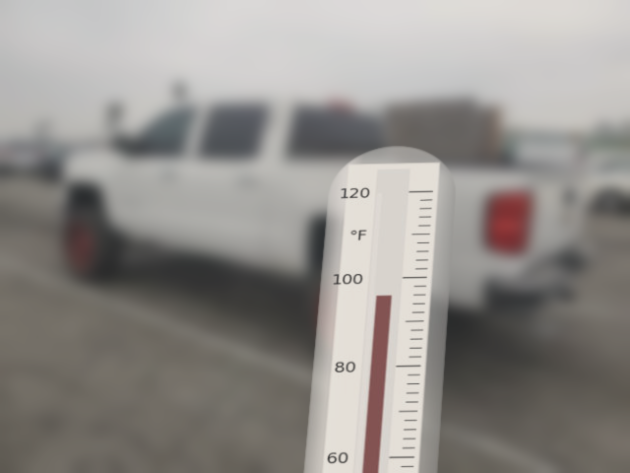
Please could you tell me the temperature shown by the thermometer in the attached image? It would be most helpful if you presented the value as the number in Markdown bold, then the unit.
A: **96** °F
